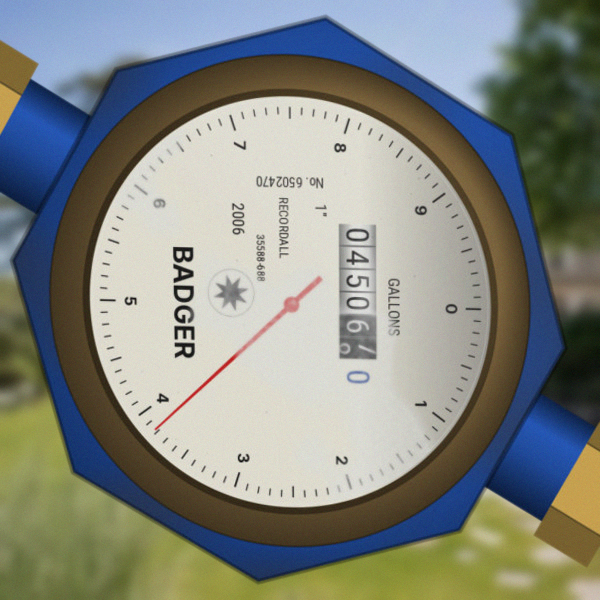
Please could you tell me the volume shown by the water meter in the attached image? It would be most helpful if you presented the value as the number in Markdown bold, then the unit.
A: **450673.8** gal
